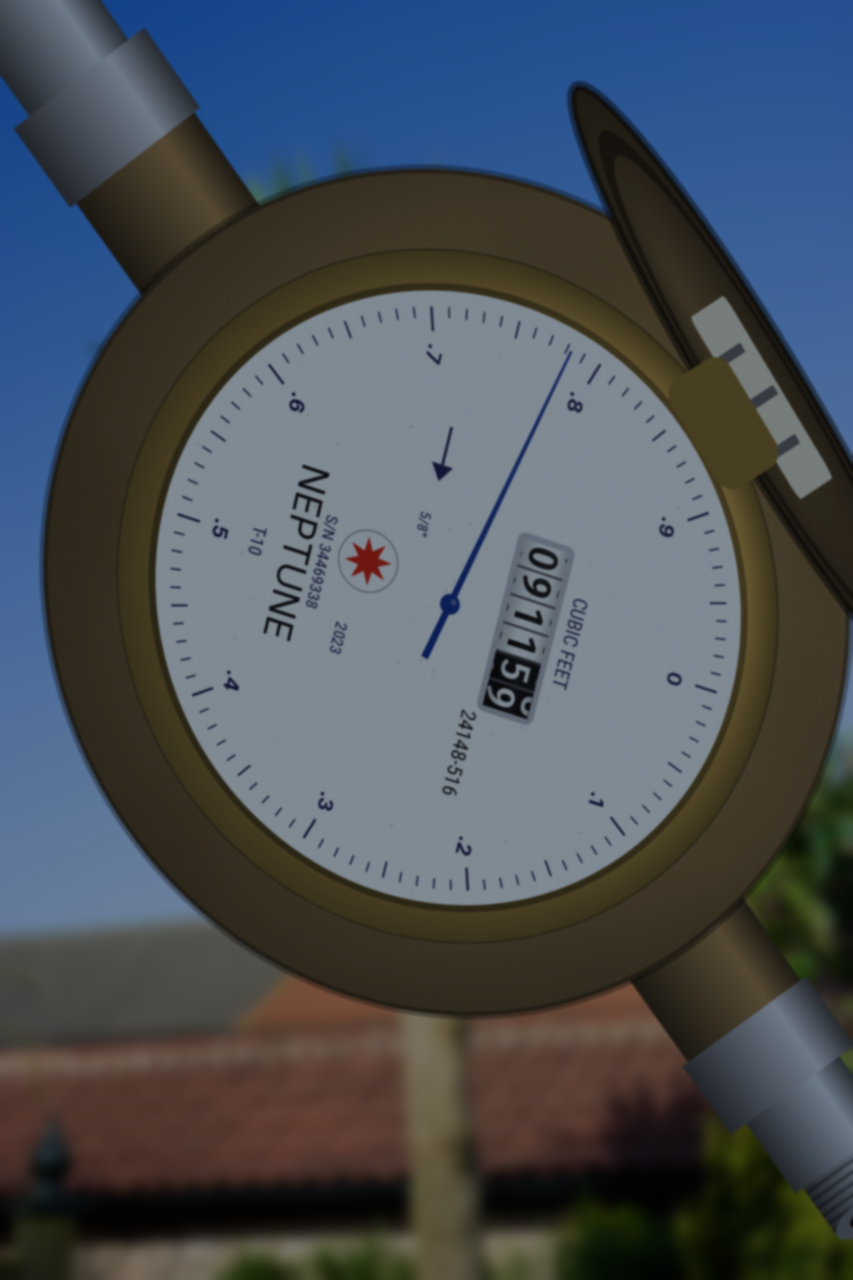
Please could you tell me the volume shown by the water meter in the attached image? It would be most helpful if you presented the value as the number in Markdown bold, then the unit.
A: **91158.78** ft³
